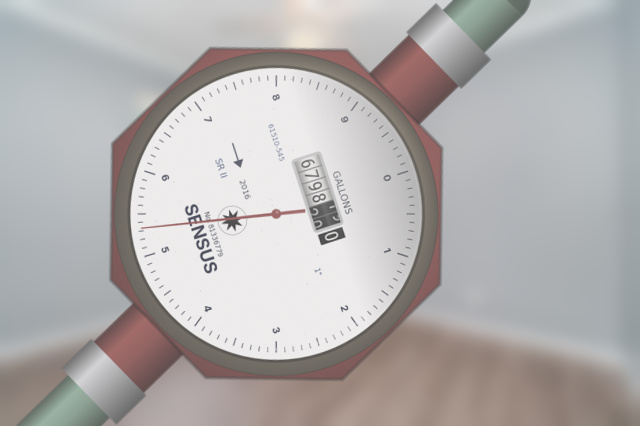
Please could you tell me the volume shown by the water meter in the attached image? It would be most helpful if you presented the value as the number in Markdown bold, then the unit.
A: **6798195.3** gal
